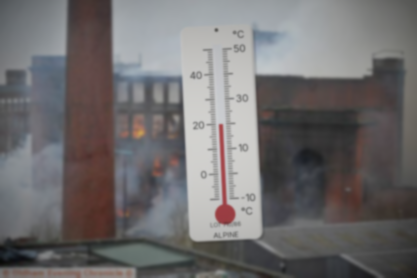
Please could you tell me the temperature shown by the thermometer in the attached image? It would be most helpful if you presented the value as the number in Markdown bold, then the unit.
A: **20** °C
